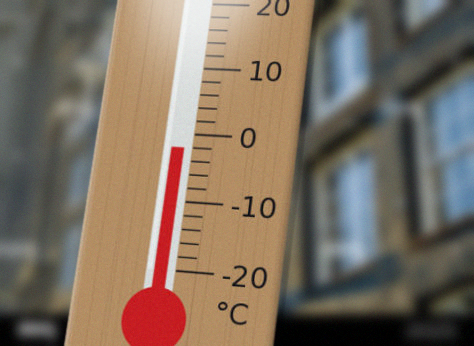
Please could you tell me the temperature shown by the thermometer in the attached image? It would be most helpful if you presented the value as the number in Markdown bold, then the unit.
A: **-2** °C
